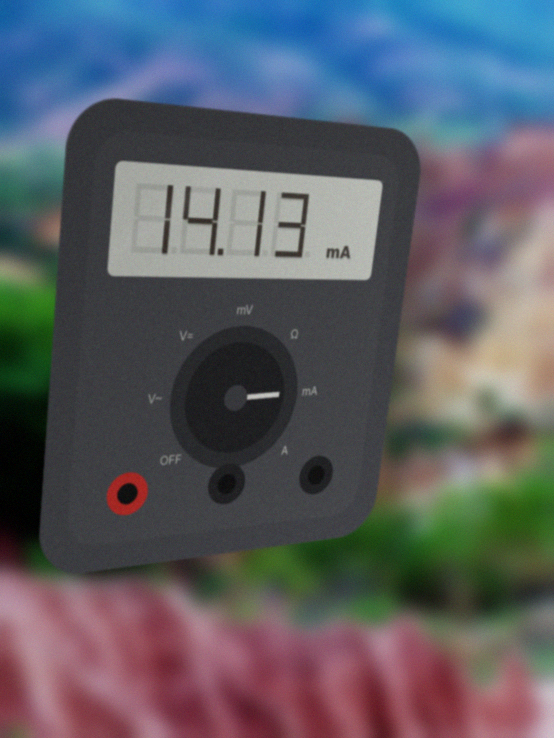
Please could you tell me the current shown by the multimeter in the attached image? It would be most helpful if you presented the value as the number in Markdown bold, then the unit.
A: **14.13** mA
